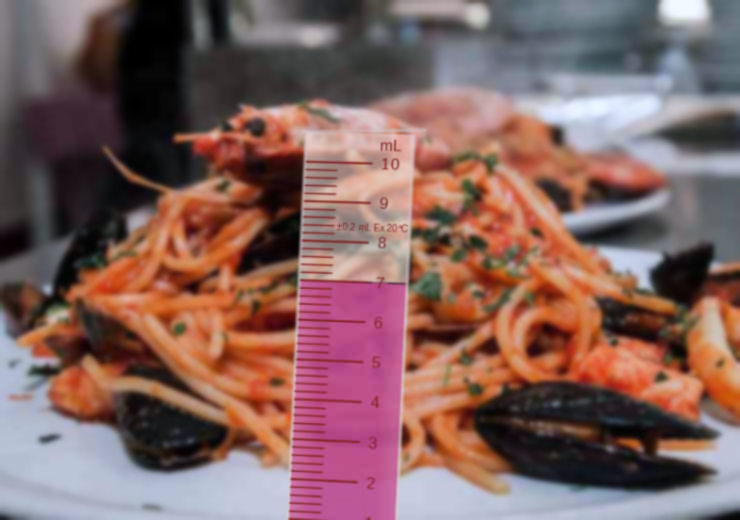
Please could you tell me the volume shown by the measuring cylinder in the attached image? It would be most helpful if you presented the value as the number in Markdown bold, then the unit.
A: **7** mL
